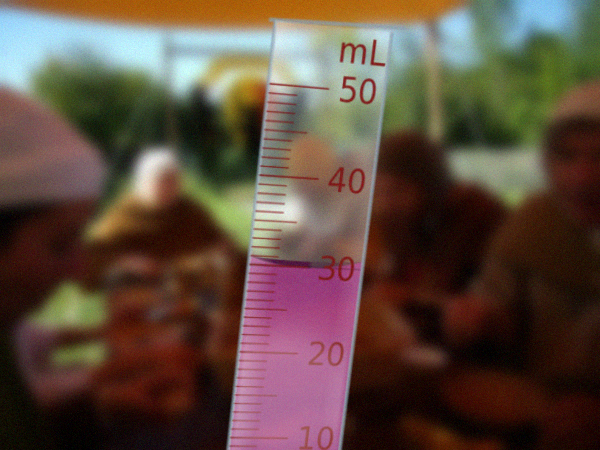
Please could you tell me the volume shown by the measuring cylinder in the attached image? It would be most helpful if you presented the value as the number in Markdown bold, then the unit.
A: **30** mL
